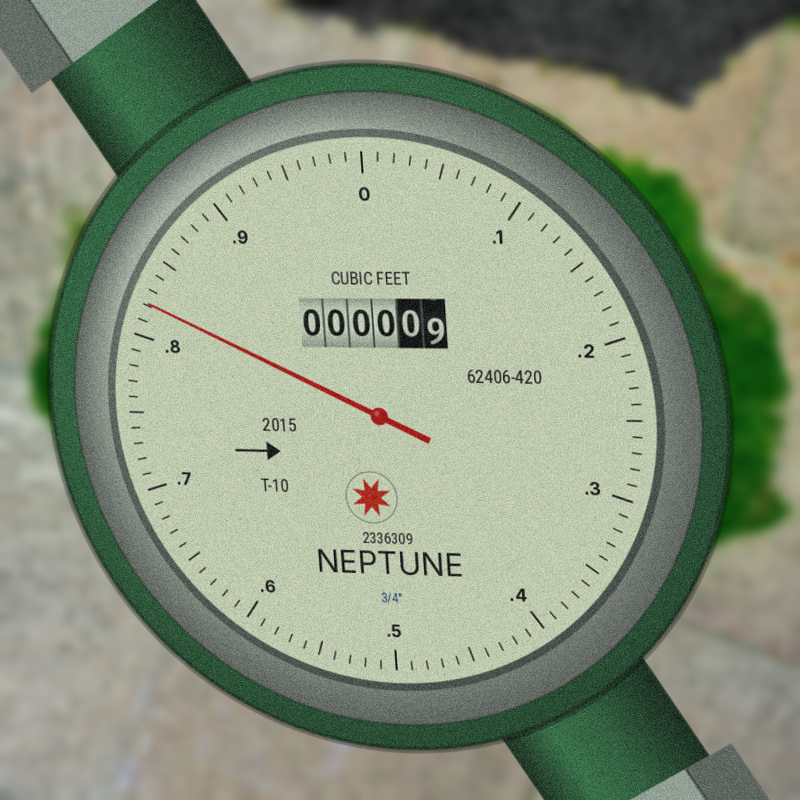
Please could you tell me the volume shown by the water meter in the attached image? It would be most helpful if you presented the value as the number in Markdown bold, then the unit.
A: **8.82** ft³
